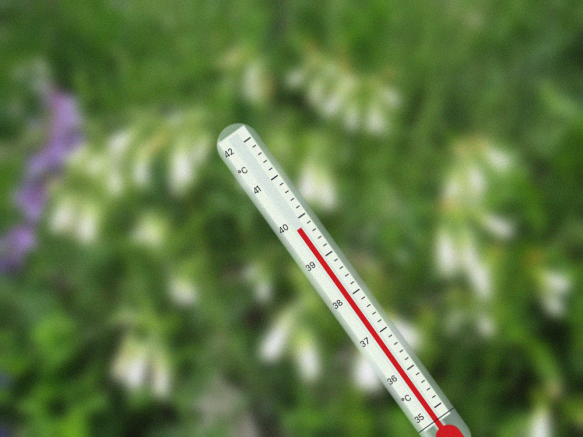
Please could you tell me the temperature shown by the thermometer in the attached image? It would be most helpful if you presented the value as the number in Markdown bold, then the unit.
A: **39.8** °C
